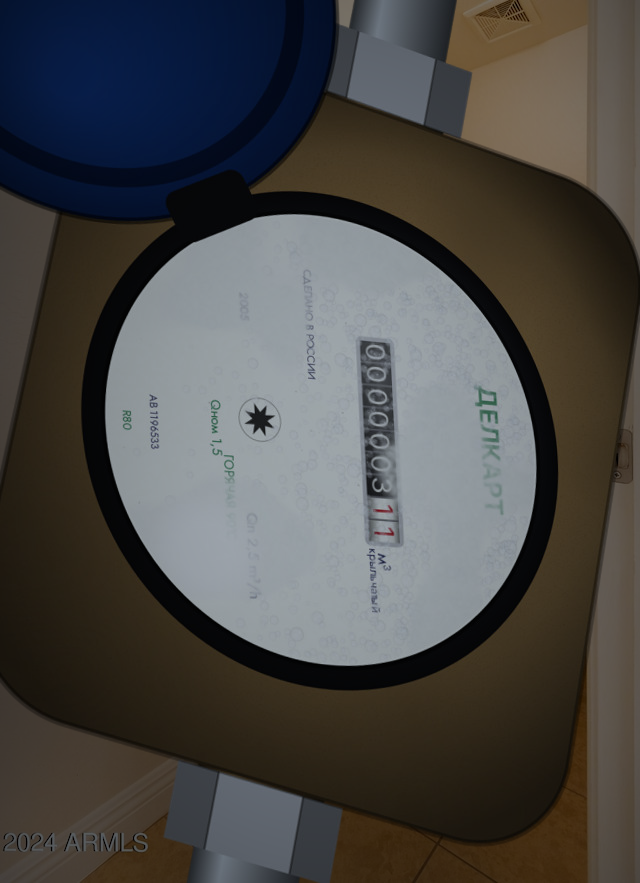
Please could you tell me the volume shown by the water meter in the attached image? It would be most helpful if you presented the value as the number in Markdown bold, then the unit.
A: **3.11** m³
